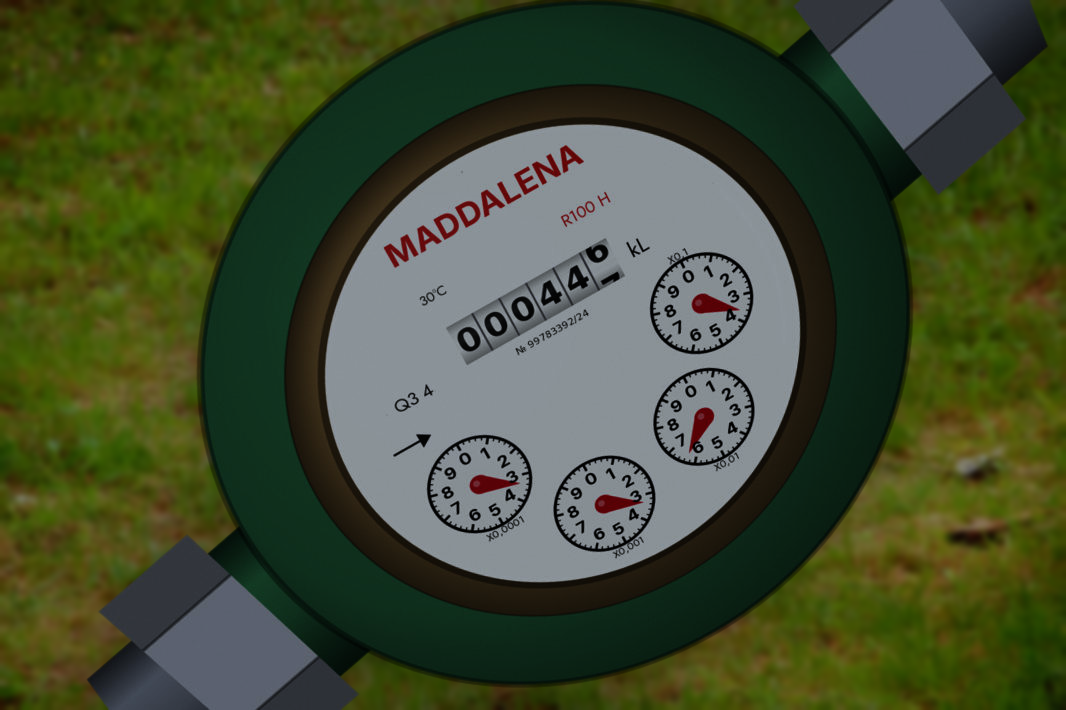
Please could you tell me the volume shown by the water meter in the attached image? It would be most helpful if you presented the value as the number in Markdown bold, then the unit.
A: **446.3633** kL
